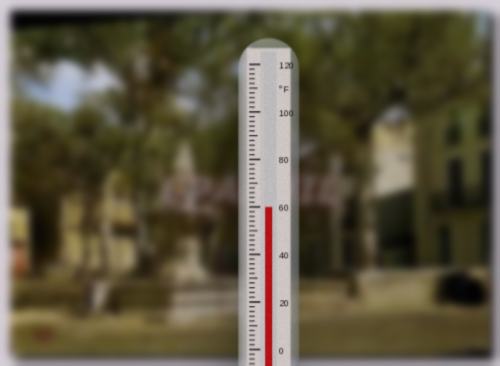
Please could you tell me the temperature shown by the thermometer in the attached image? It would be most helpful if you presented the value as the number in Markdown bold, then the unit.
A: **60** °F
